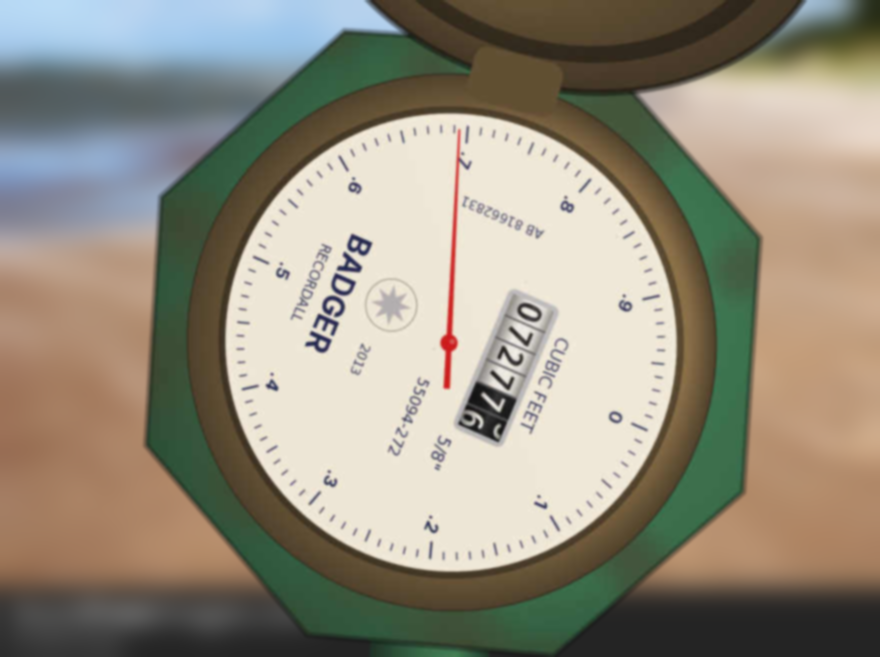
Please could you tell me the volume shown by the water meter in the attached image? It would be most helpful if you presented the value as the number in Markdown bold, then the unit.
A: **72775.69** ft³
